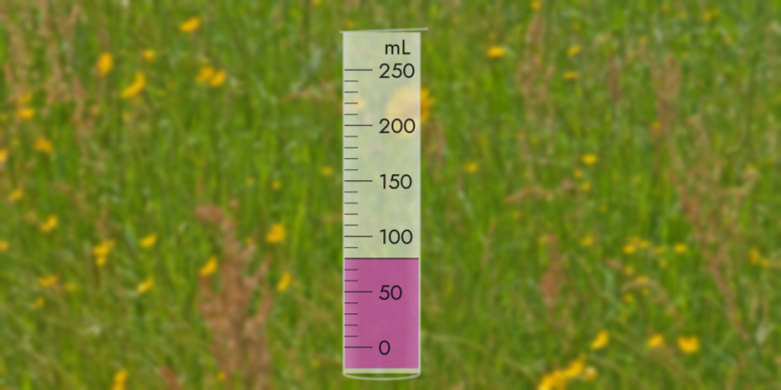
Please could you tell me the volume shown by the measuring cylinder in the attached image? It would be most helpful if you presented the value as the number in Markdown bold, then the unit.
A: **80** mL
